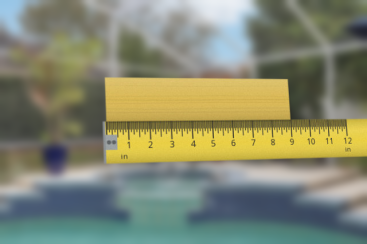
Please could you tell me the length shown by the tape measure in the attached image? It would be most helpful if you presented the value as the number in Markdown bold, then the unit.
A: **9** in
